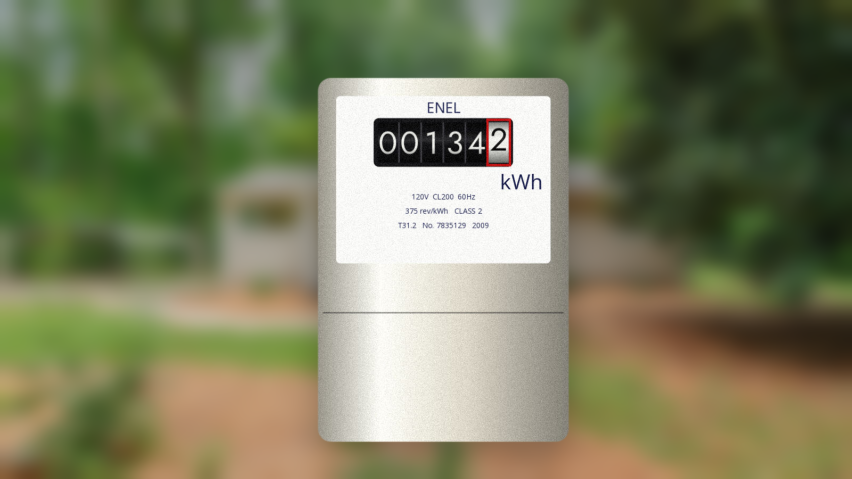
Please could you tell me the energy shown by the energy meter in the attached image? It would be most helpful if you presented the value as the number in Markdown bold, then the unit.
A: **134.2** kWh
